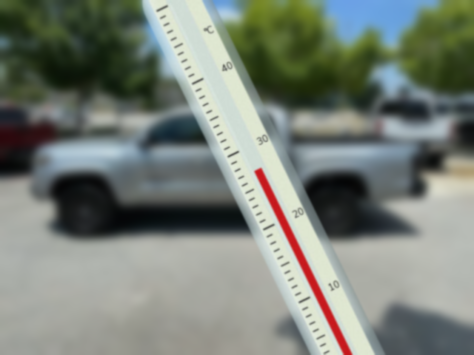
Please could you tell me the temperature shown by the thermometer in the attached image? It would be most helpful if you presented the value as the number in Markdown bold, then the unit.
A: **27** °C
